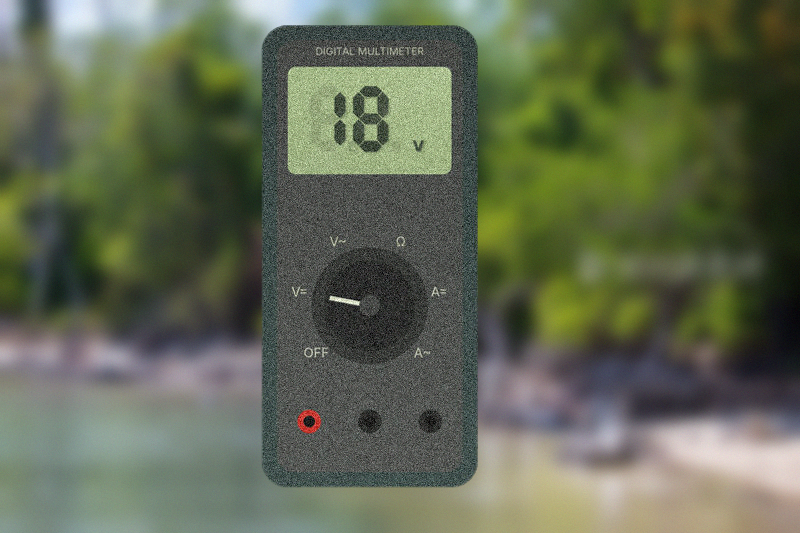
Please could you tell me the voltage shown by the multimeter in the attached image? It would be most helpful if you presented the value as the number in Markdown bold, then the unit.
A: **18** V
